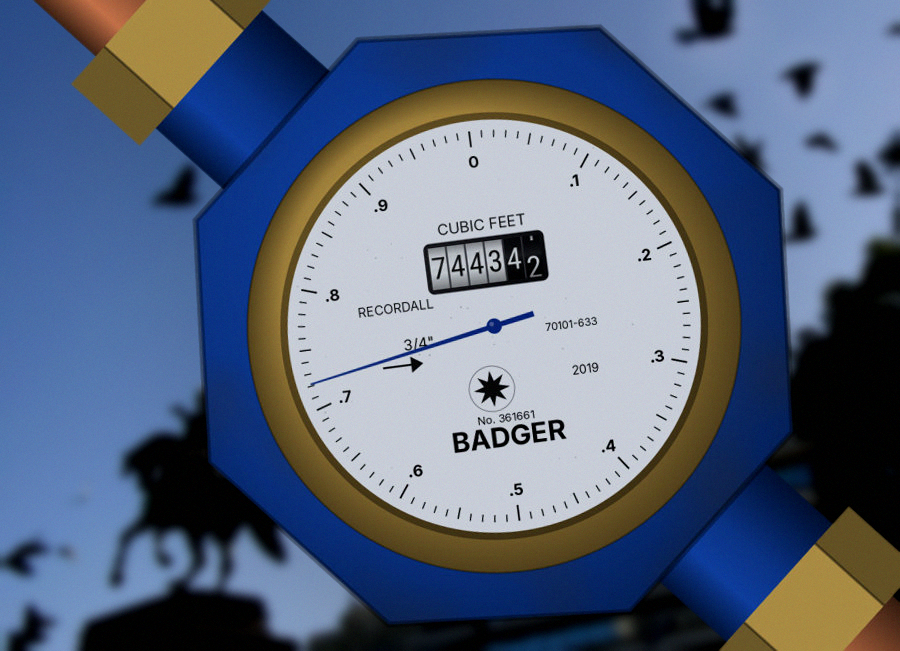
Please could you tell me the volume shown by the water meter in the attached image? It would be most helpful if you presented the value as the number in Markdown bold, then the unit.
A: **744341.72** ft³
